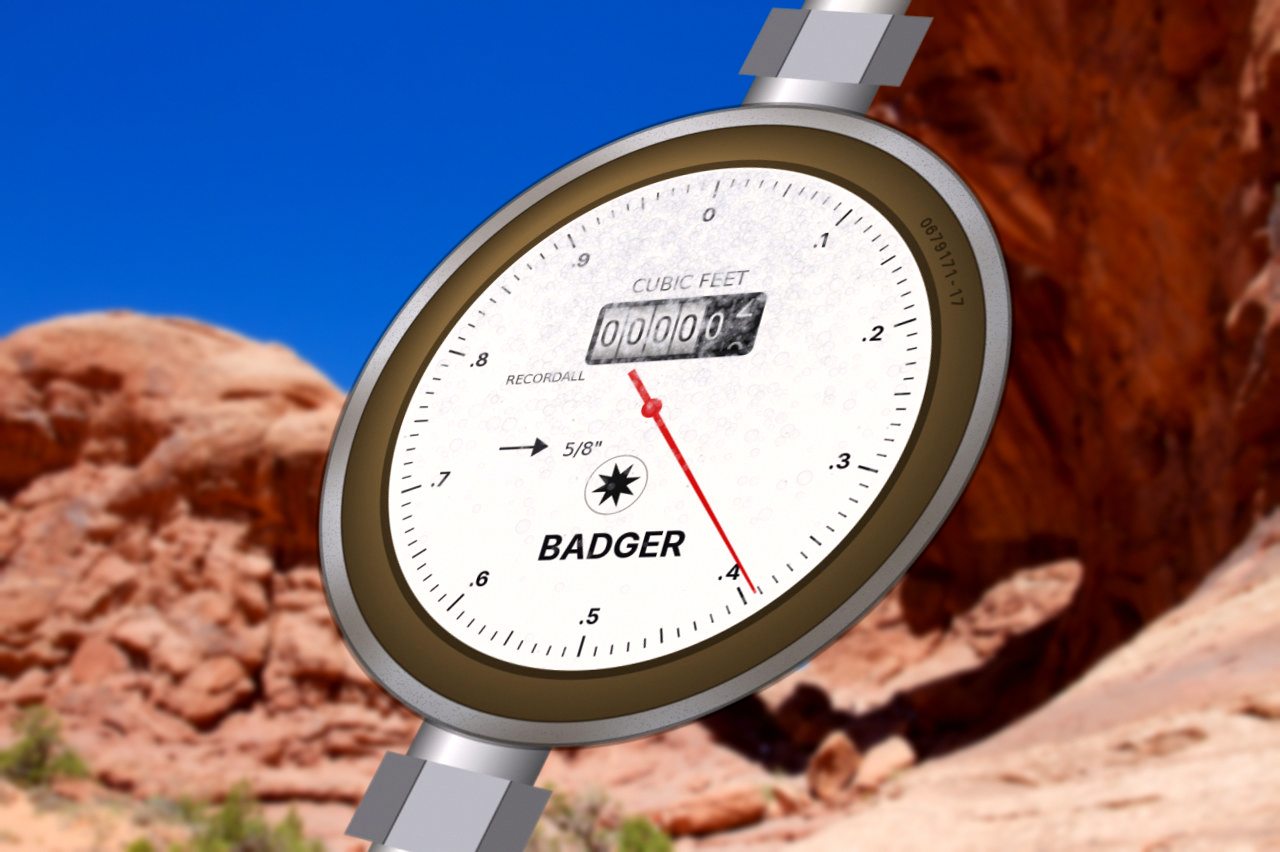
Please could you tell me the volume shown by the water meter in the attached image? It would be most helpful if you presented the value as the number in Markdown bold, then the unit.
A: **2.39** ft³
